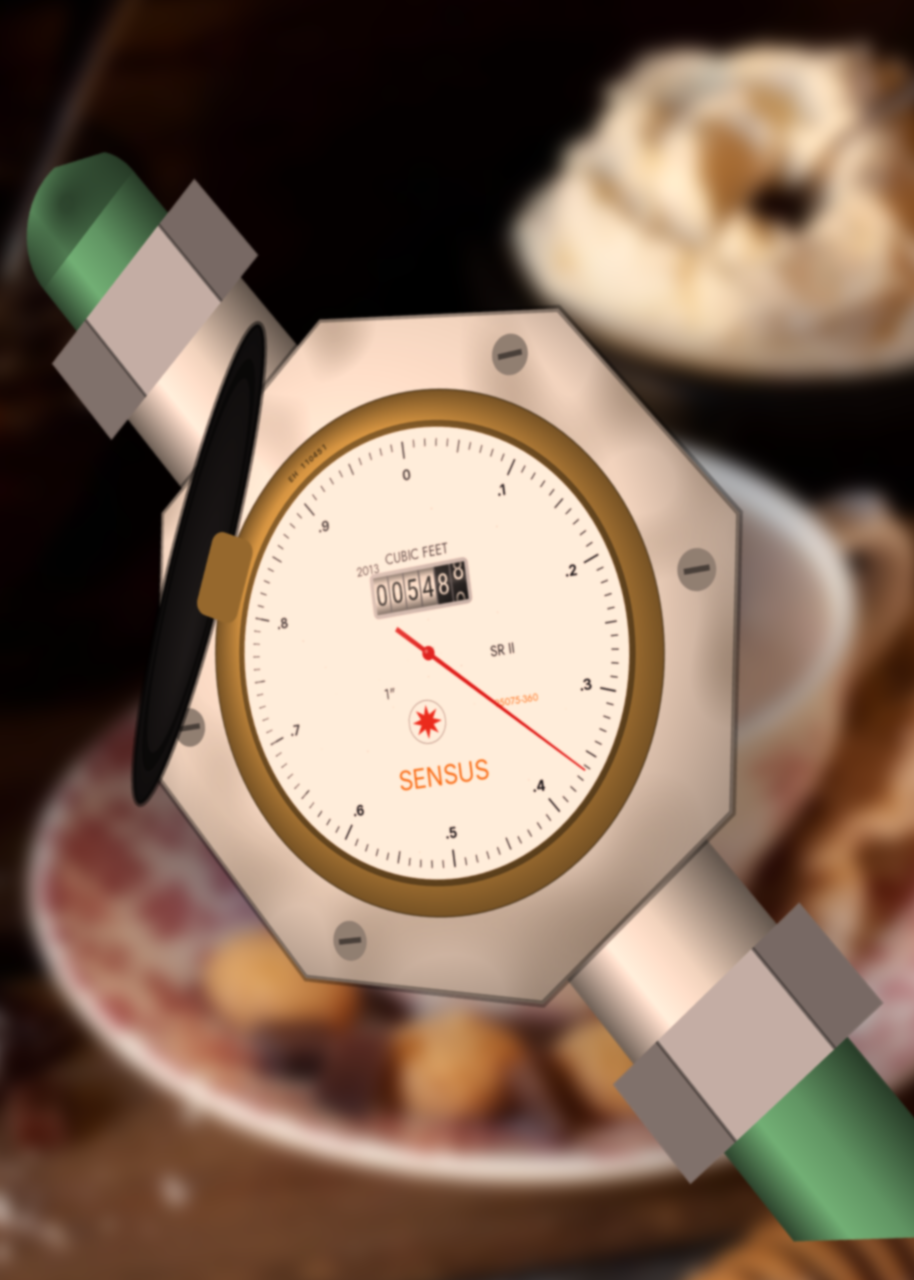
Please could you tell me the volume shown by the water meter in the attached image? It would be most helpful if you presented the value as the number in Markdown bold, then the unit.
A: **5488.36** ft³
